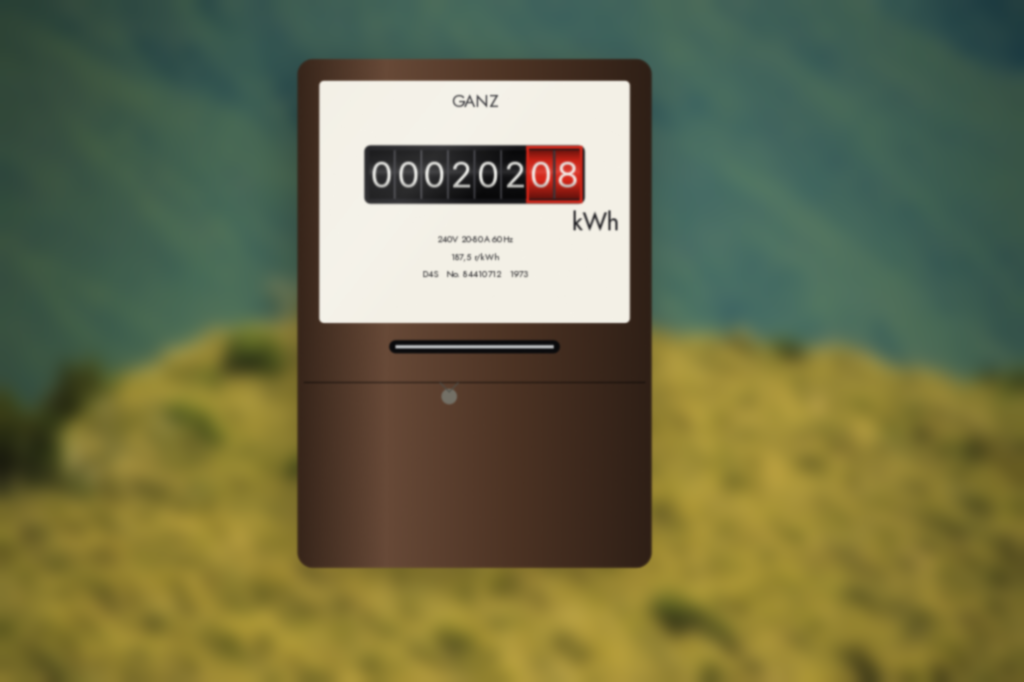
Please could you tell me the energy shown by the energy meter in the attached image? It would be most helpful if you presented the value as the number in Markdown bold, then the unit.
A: **202.08** kWh
